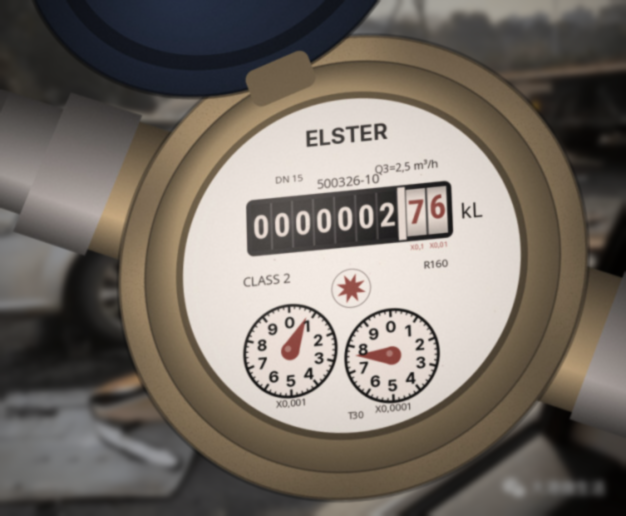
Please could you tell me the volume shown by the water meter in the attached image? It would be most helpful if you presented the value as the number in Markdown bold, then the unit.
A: **2.7607** kL
